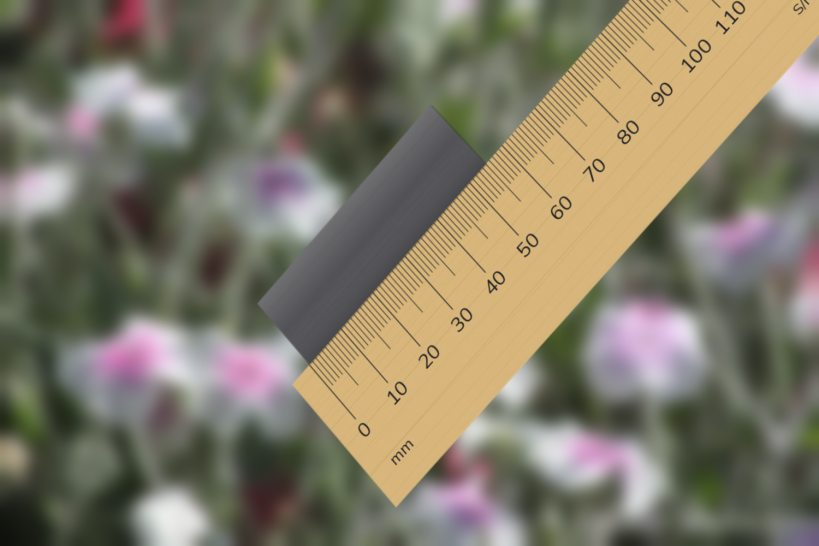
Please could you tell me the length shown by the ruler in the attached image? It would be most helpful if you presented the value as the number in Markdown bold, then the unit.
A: **55** mm
